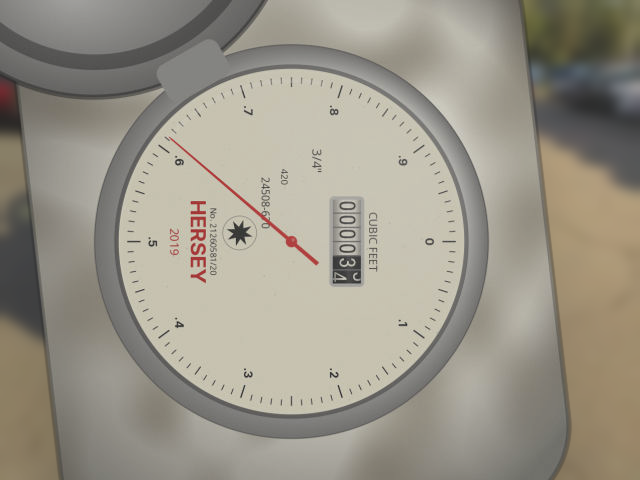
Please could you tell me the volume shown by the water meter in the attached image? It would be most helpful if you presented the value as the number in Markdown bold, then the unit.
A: **33.61** ft³
